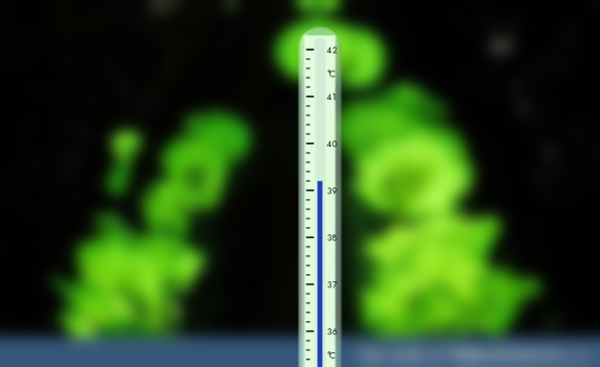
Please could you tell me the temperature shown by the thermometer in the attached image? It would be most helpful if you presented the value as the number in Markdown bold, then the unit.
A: **39.2** °C
